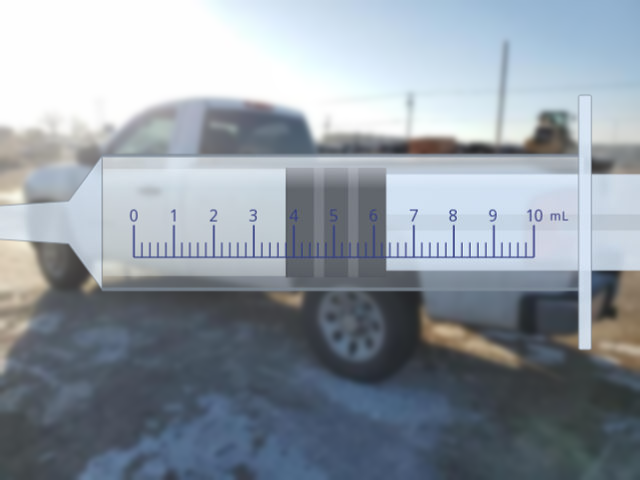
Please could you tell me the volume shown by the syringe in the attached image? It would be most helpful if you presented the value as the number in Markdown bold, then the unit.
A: **3.8** mL
